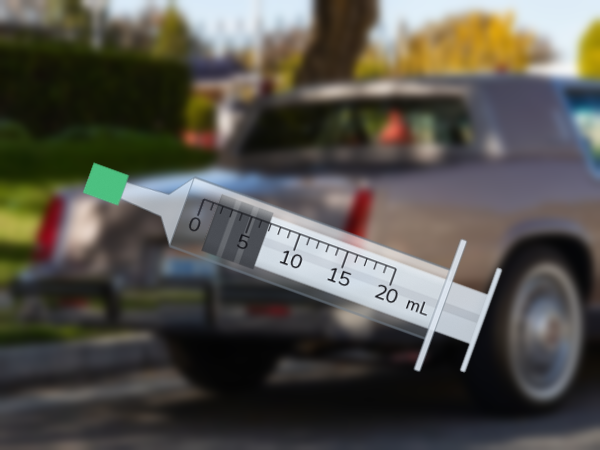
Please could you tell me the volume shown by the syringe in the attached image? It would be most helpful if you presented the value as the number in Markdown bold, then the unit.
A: **1.5** mL
